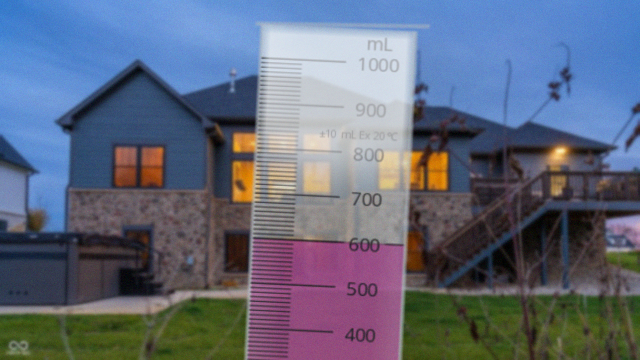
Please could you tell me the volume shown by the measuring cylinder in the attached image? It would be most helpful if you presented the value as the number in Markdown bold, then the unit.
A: **600** mL
